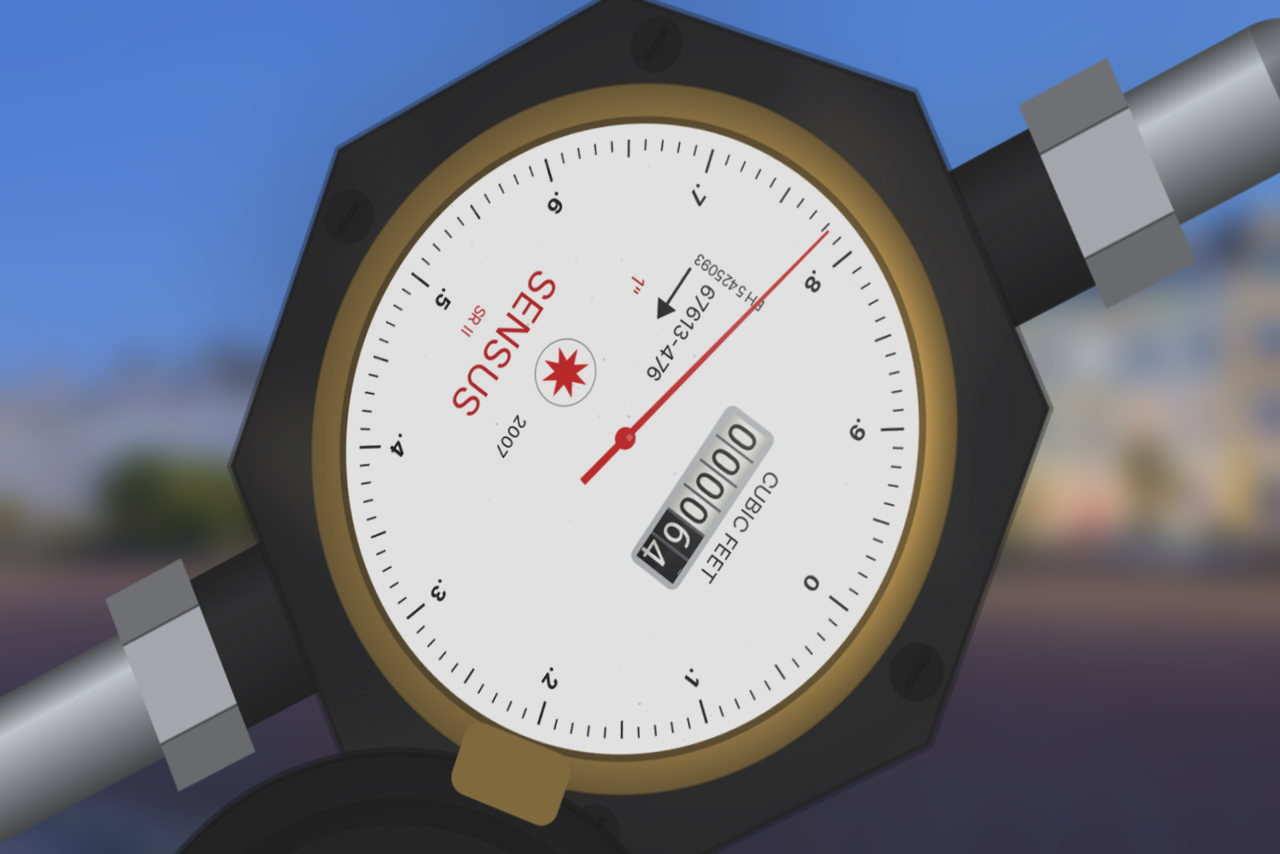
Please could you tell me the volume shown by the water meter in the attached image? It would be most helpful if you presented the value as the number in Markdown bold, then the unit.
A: **63.78** ft³
